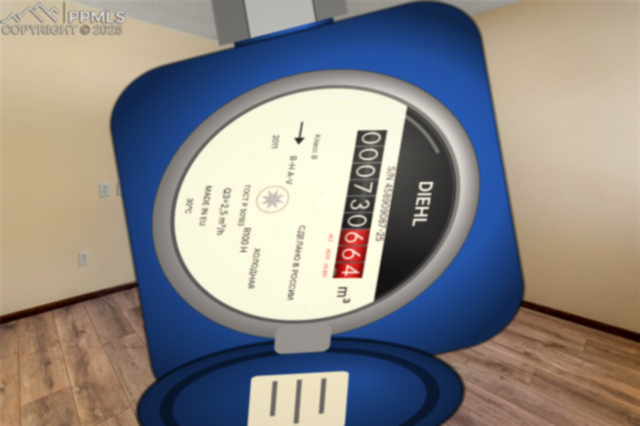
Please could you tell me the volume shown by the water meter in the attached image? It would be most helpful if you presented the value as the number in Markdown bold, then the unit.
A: **730.664** m³
